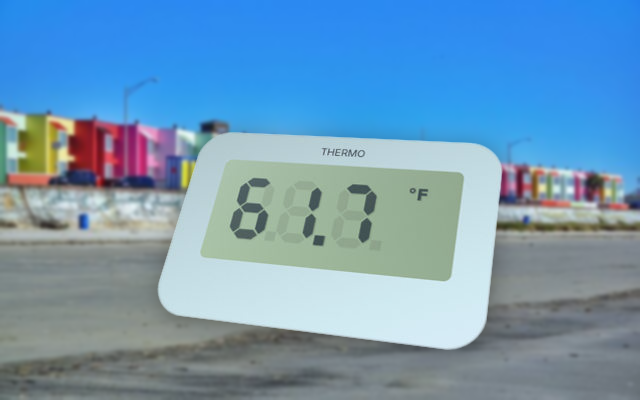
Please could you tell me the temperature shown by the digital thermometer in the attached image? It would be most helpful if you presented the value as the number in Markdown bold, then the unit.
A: **61.7** °F
